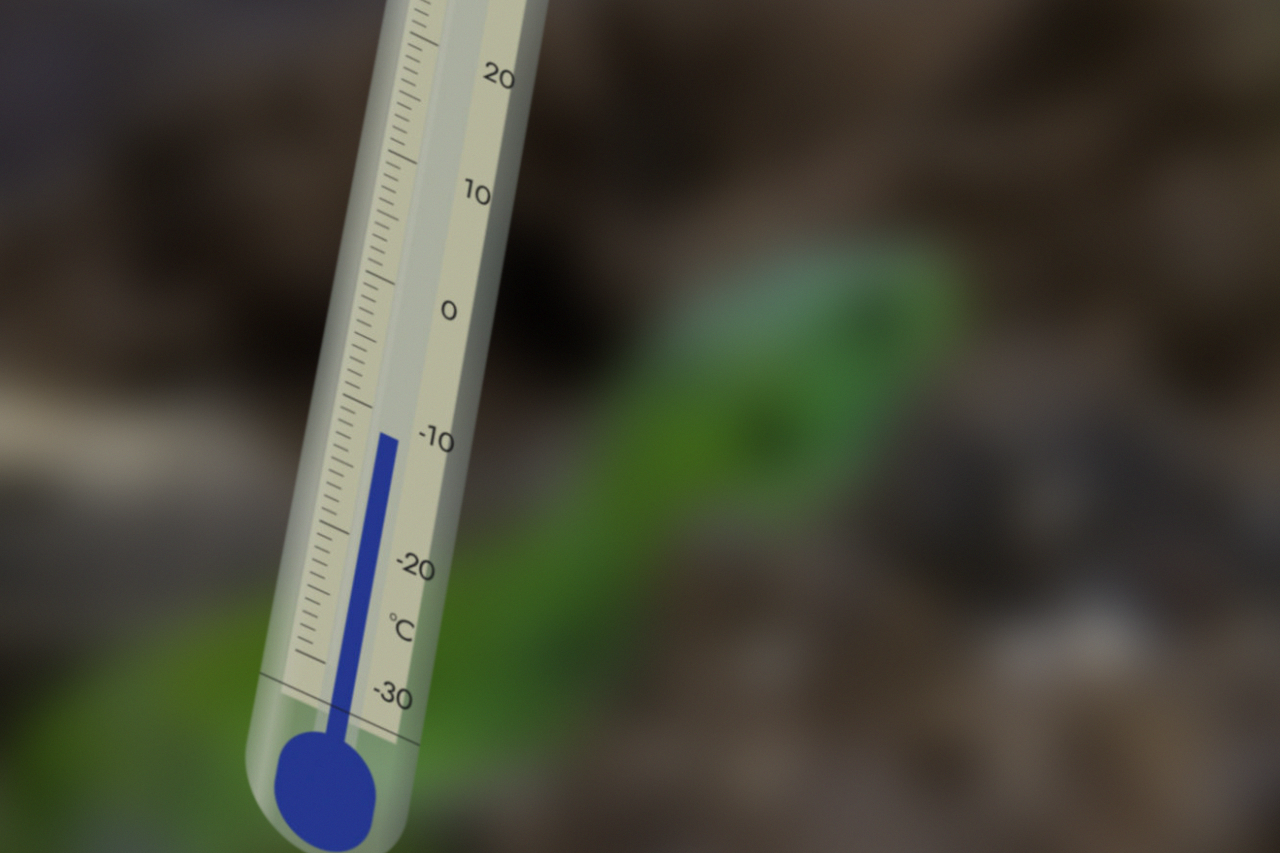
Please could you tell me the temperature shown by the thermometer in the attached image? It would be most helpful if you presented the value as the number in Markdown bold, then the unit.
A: **-11.5** °C
